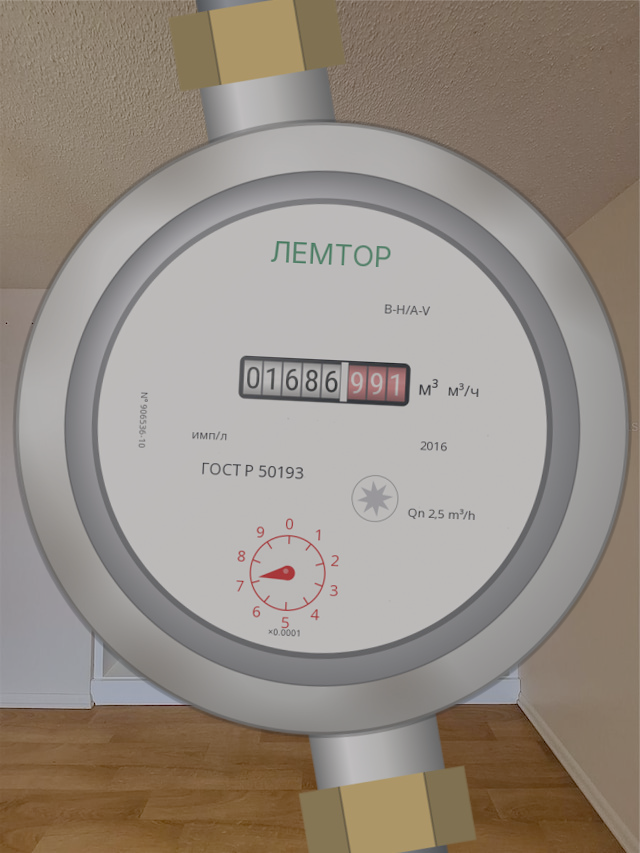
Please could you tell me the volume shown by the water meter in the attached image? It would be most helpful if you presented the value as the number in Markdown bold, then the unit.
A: **1686.9917** m³
